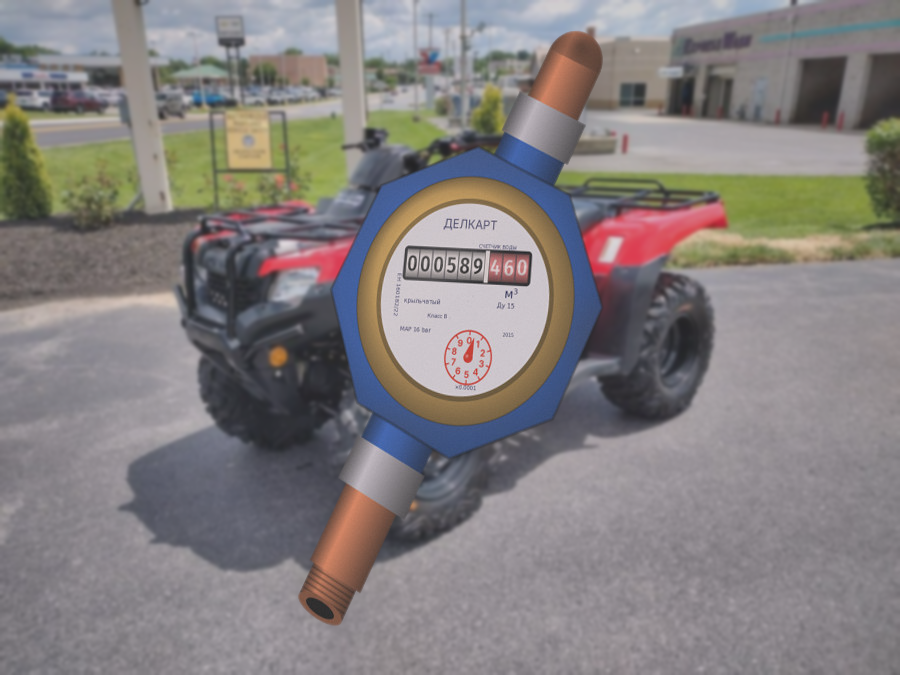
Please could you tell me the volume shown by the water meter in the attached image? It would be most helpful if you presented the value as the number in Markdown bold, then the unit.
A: **589.4600** m³
